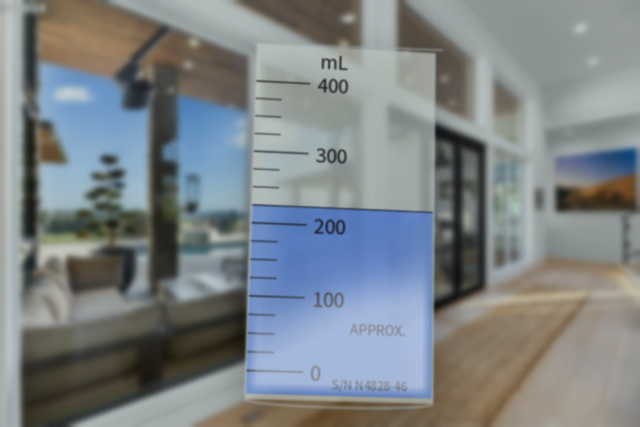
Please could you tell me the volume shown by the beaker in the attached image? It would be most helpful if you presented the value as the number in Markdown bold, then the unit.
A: **225** mL
